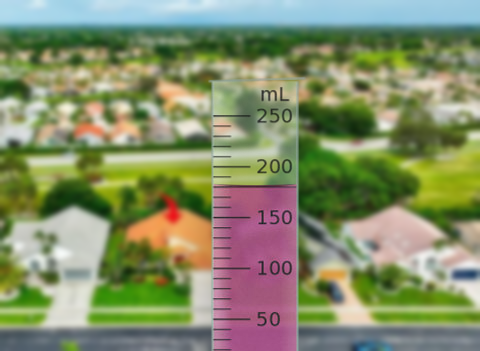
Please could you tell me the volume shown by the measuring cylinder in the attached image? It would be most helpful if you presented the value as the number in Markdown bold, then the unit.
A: **180** mL
